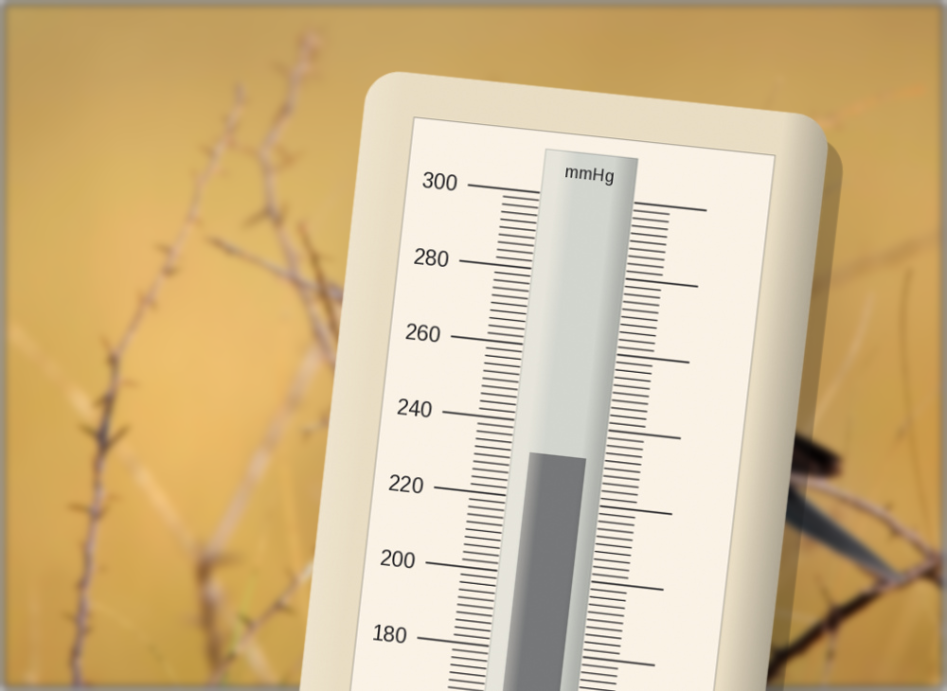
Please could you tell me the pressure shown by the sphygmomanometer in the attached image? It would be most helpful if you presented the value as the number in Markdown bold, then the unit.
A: **232** mmHg
